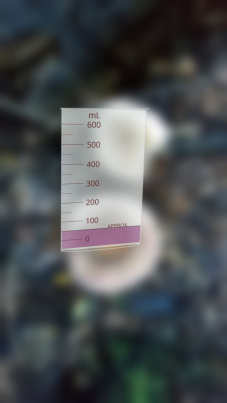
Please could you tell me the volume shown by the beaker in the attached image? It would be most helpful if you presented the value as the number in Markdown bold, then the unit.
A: **50** mL
